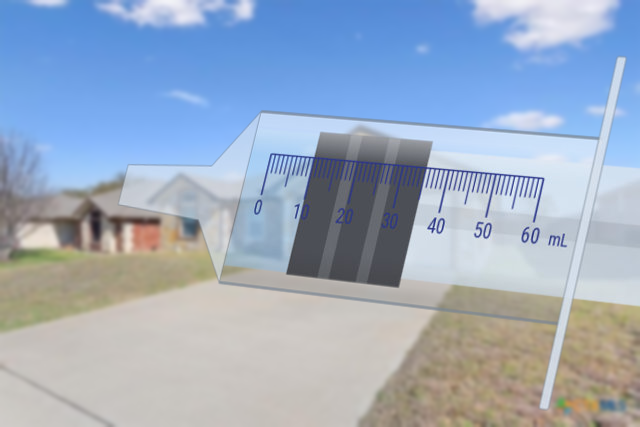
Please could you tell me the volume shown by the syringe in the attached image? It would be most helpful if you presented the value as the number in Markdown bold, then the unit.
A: **10** mL
